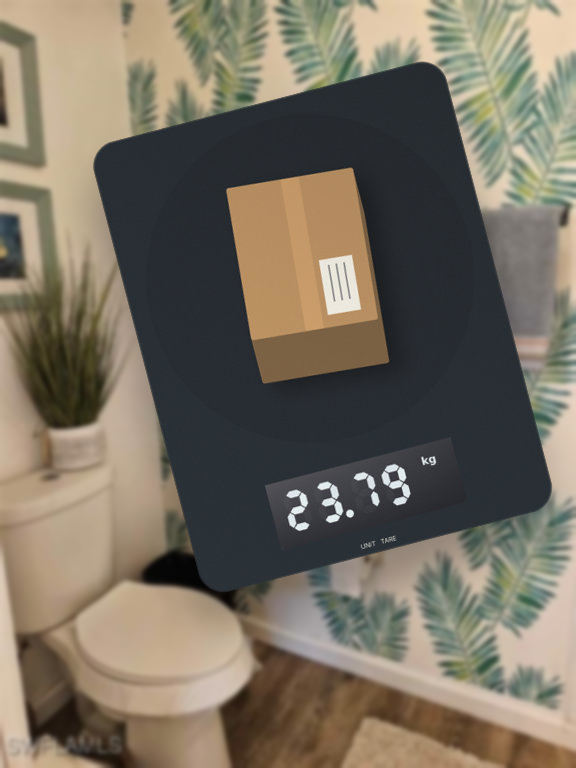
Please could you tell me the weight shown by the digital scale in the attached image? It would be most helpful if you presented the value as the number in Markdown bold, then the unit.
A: **23.79** kg
